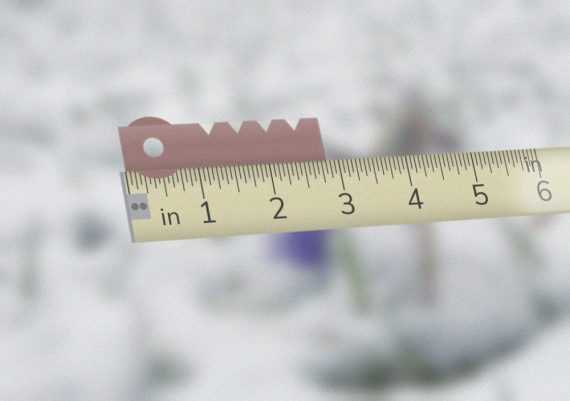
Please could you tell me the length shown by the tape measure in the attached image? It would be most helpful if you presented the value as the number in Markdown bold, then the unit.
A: **2.8125** in
